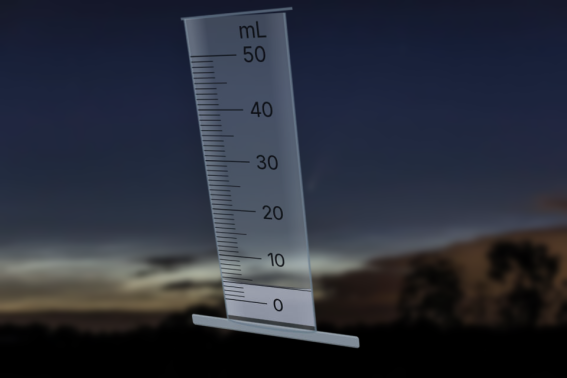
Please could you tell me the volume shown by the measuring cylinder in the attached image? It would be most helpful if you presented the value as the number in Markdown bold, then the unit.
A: **4** mL
